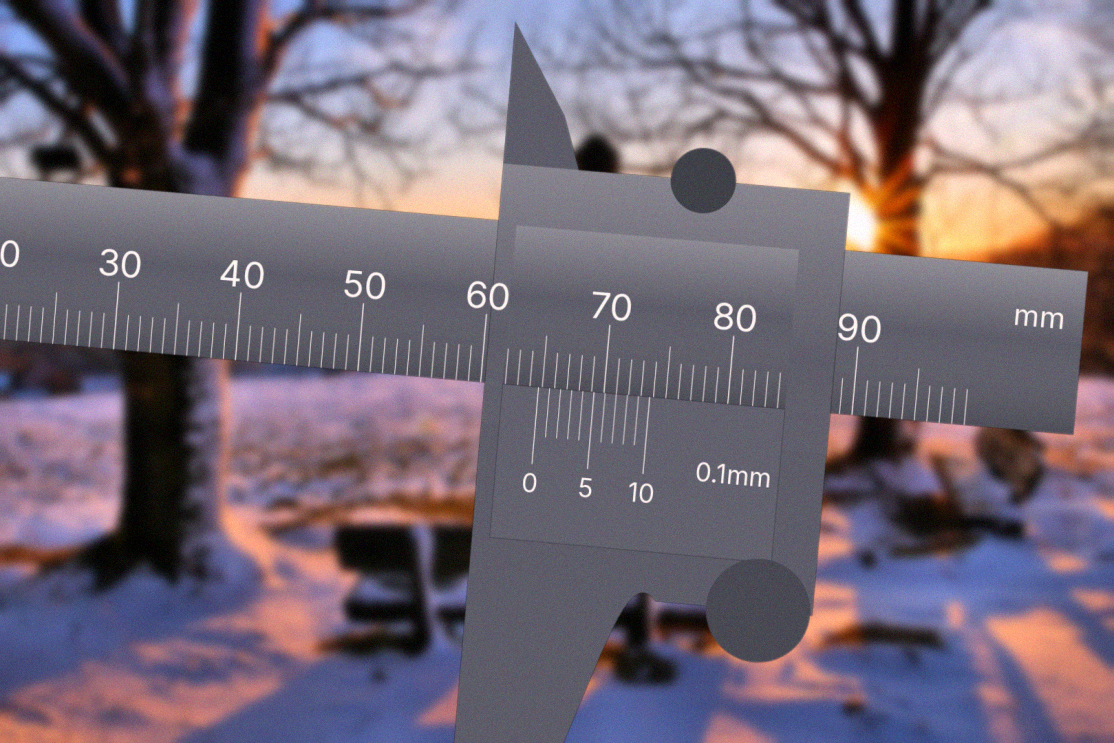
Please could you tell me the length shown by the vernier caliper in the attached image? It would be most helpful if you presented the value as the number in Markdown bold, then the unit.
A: **64.7** mm
